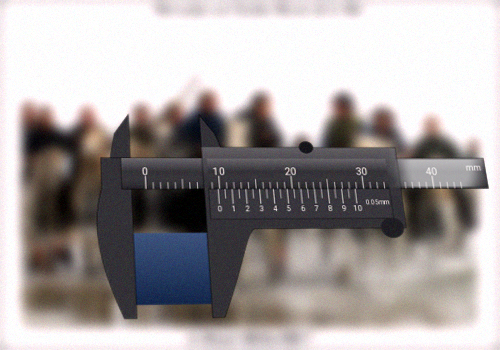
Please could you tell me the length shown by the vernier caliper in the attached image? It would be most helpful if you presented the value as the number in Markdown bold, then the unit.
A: **9.8** mm
